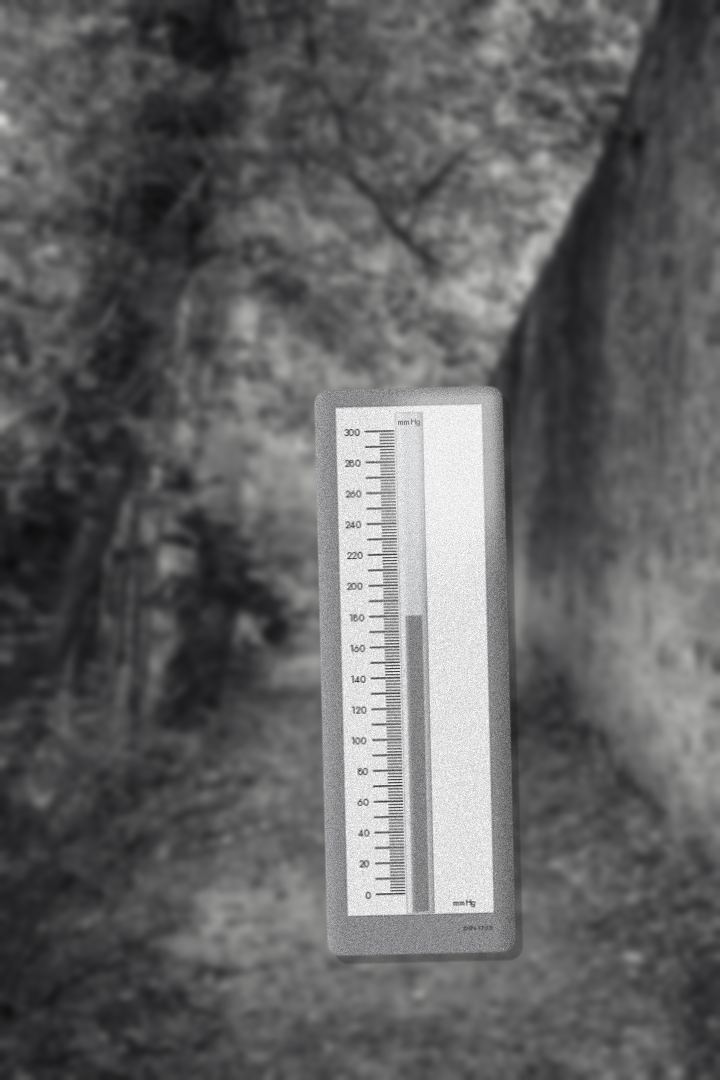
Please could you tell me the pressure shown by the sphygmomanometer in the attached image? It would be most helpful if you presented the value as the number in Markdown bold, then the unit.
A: **180** mmHg
